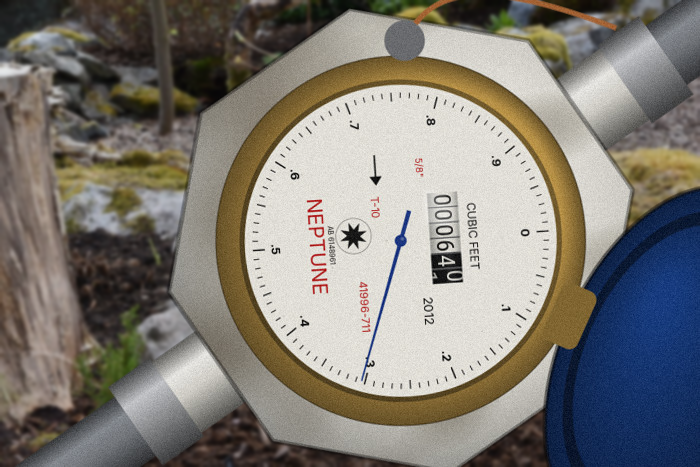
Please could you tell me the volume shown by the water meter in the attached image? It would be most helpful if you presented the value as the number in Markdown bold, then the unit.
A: **640.30** ft³
